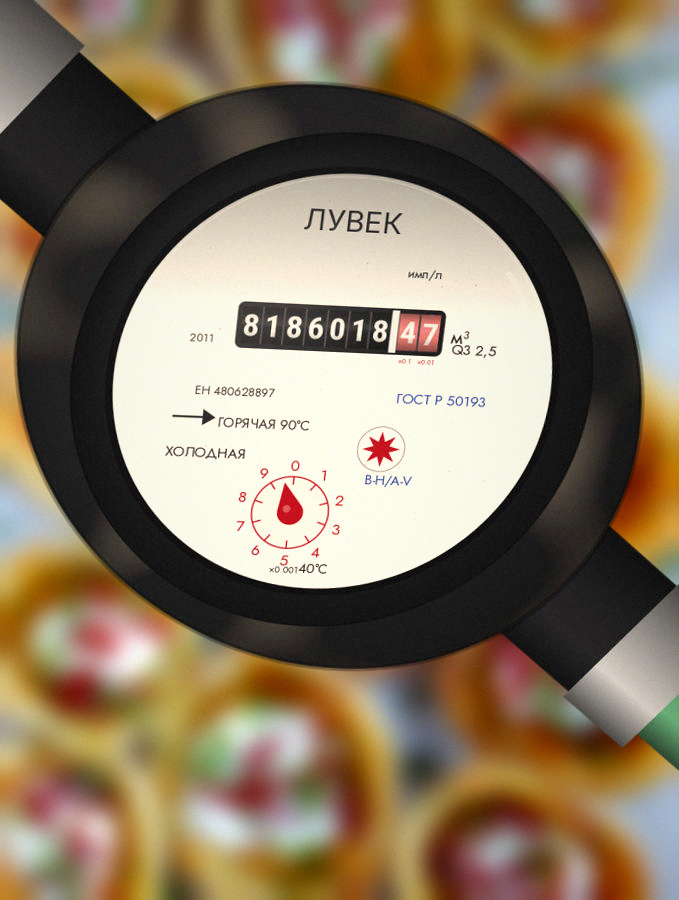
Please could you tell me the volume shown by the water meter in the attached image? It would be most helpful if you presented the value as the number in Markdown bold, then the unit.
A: **8186018.469** m³
